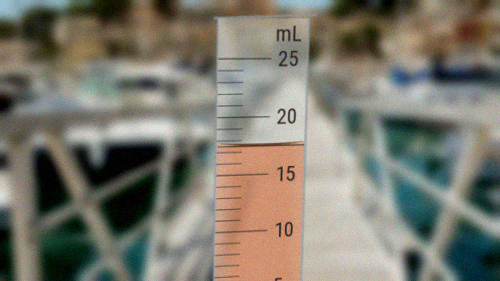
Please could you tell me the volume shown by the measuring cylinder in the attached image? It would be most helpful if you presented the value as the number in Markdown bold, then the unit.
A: **17.5** mL
